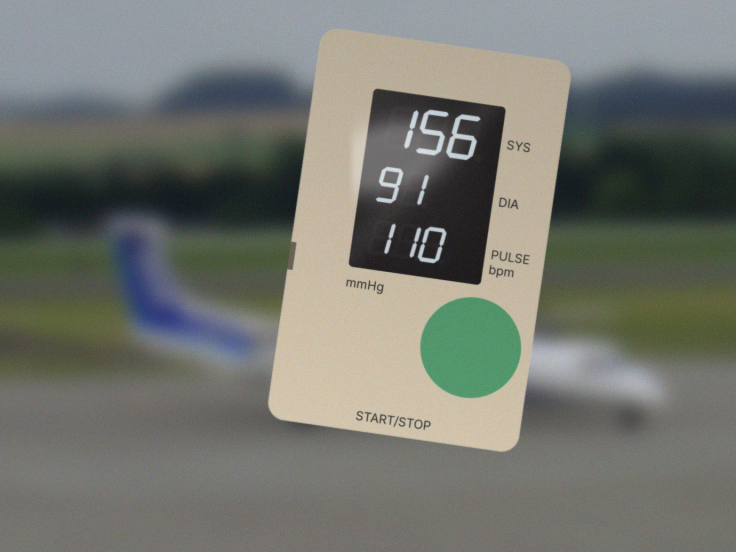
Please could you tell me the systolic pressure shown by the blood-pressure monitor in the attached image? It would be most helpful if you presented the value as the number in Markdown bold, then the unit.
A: **156** mmHg
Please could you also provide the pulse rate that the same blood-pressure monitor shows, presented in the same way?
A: **110** bpm
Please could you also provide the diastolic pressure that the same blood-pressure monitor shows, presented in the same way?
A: **91** mmHg
